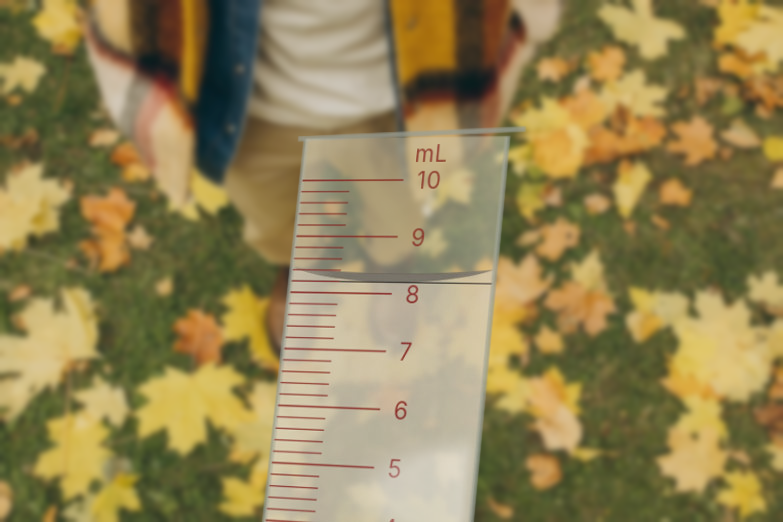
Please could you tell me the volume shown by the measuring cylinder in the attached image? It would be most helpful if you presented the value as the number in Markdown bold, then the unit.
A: **8.2** mL
